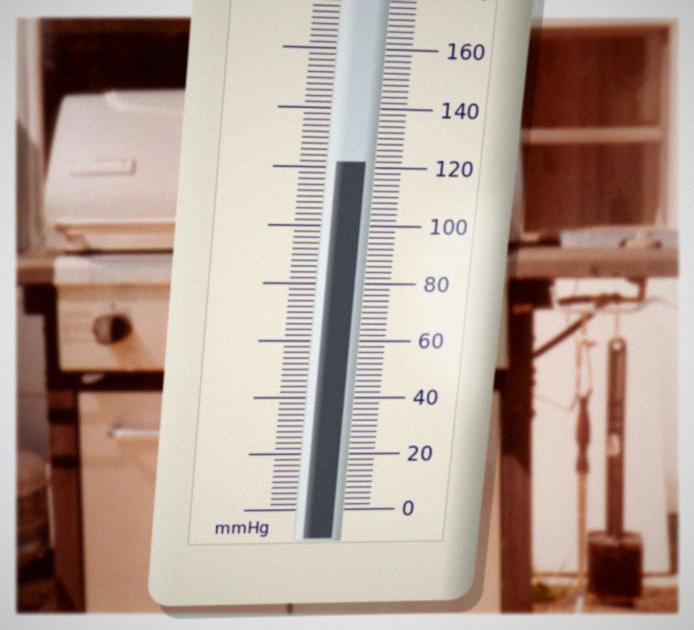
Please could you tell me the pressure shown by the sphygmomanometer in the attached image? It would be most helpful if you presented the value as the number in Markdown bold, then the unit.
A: **122** mmHg
